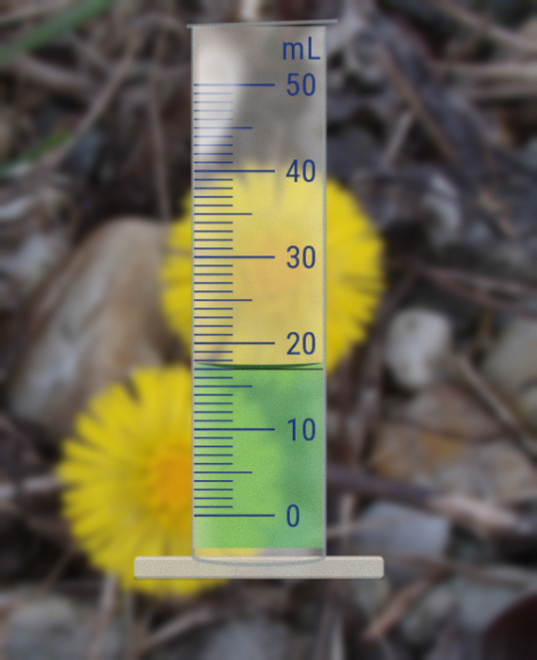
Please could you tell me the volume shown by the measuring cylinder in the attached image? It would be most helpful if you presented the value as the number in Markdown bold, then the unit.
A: **17** mL
